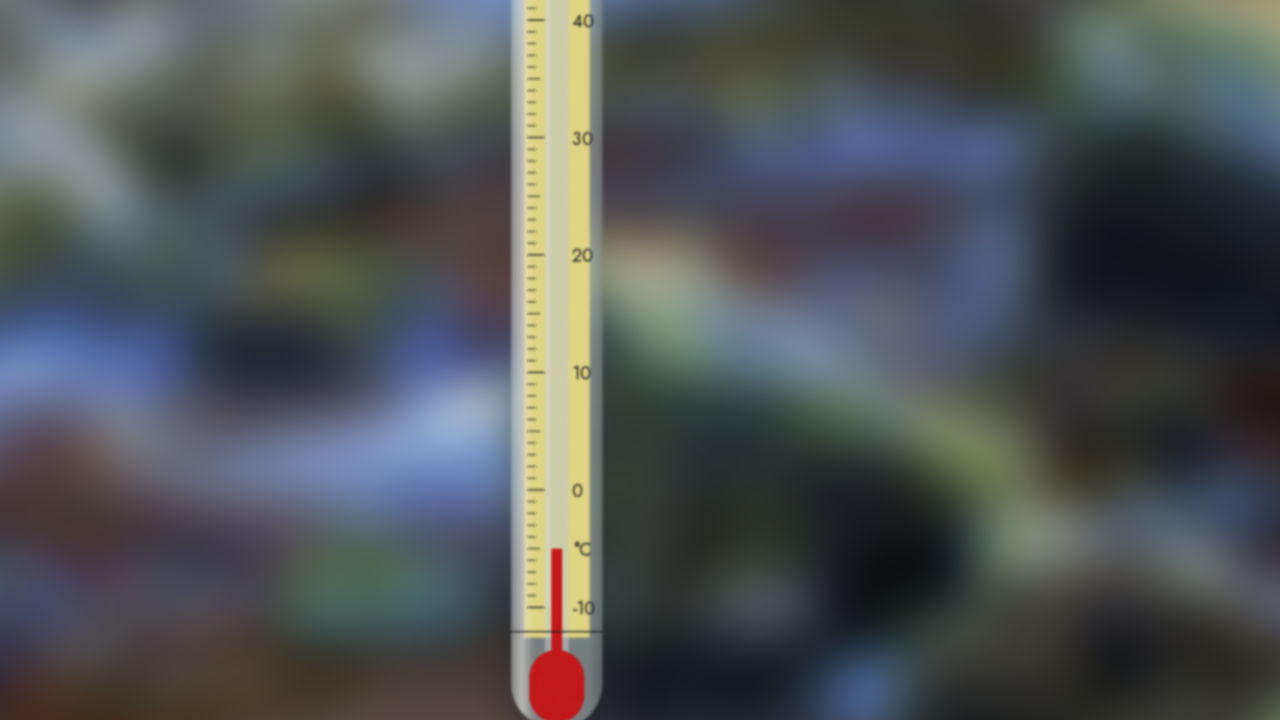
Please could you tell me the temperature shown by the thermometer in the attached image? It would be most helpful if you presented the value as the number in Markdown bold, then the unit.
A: **-5** °C
